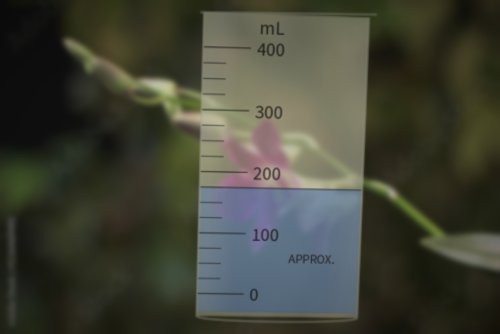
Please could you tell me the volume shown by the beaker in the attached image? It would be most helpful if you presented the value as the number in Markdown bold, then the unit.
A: **175** mL
